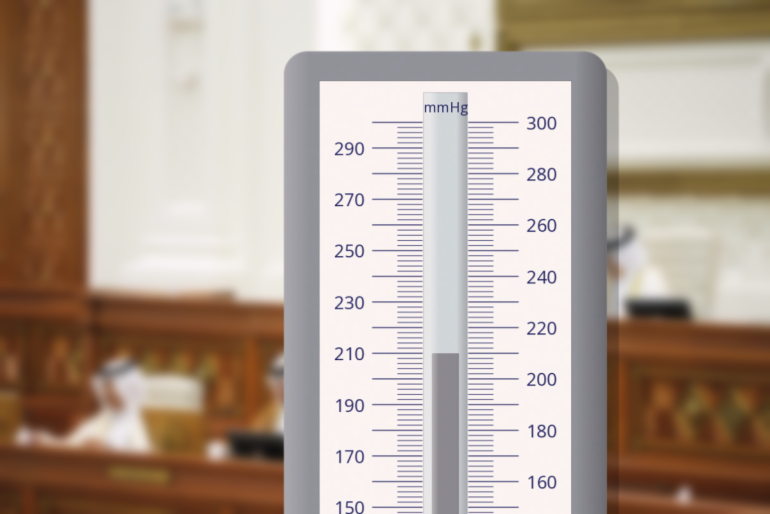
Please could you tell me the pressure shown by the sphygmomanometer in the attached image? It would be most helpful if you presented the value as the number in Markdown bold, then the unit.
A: **210** mmHg
